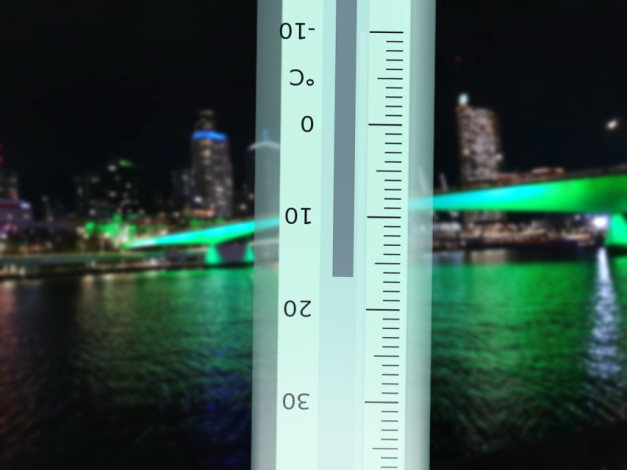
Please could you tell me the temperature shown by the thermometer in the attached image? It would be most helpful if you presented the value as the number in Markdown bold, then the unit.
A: **16.5** °C
